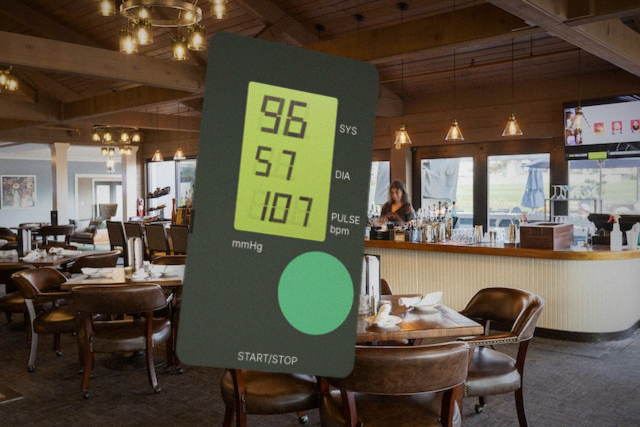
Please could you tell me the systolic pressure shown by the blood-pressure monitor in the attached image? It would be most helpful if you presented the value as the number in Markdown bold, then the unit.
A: **96** mmHg
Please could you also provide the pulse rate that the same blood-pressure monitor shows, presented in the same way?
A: **107** bpm
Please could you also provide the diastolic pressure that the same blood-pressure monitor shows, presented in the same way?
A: **57** mmHg
